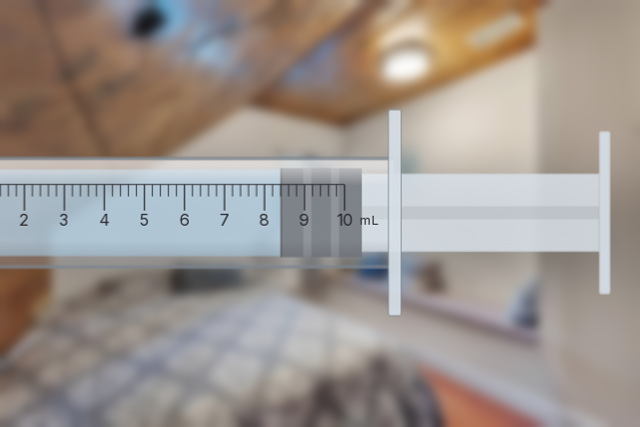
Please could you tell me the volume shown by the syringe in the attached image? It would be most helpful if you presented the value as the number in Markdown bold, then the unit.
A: **8.4** mL
